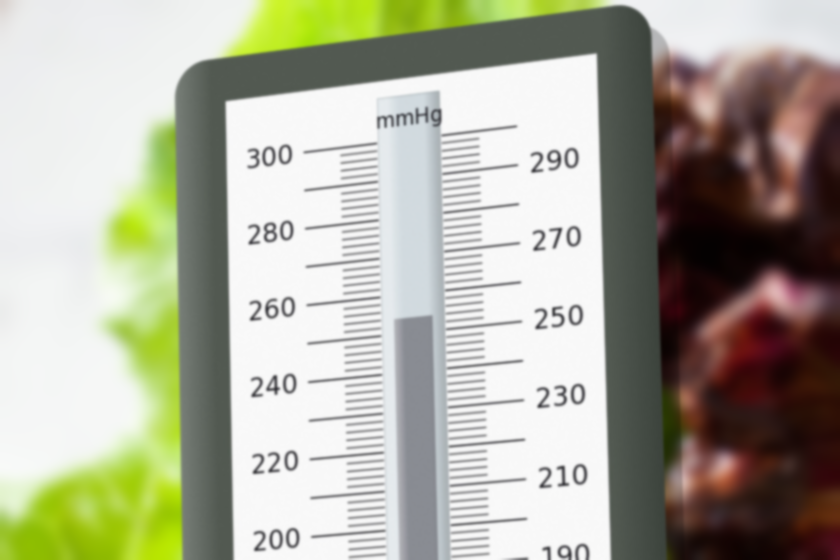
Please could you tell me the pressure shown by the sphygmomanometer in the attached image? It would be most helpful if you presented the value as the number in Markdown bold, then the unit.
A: **254** mmHg
